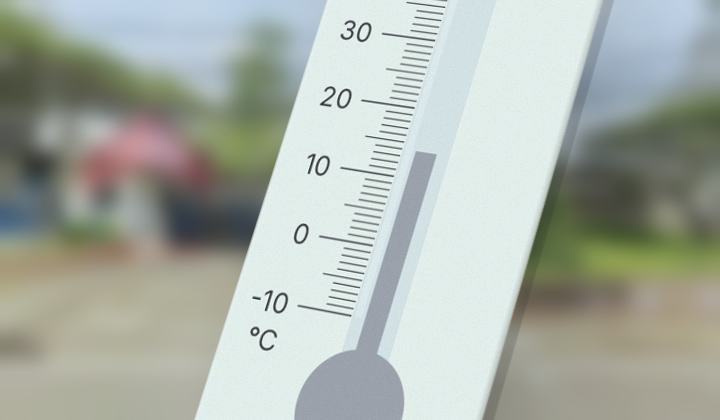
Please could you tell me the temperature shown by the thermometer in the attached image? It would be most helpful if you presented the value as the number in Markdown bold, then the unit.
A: **14** °C
